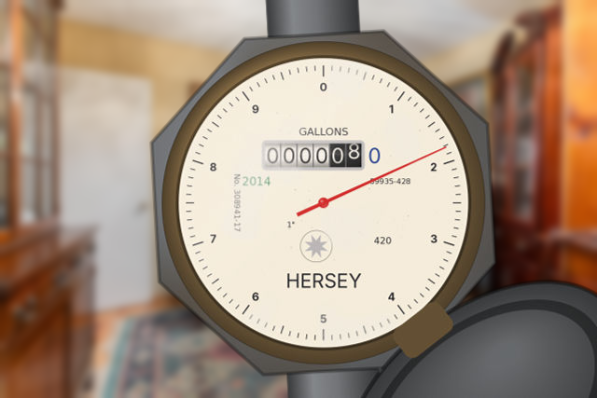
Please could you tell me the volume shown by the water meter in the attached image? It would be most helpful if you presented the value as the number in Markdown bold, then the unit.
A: **81.8** gal
